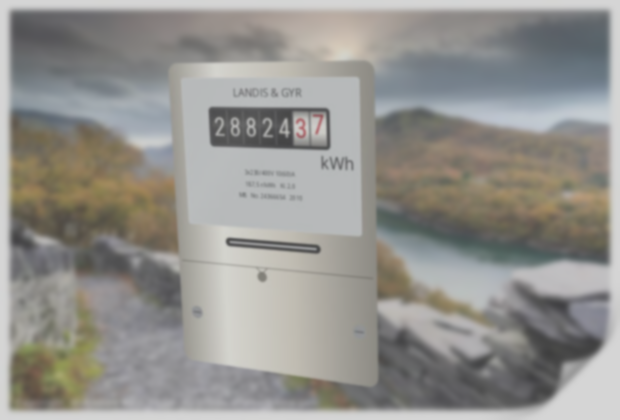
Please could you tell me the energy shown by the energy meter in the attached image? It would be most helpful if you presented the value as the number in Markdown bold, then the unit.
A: **28824.37** kWh
